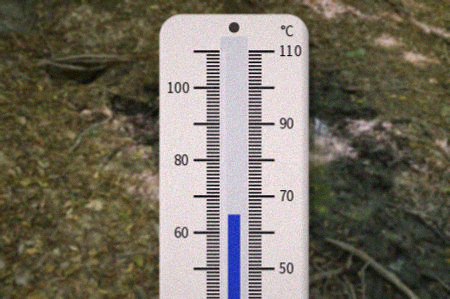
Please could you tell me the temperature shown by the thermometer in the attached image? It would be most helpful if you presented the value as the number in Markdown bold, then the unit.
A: **65** °C
